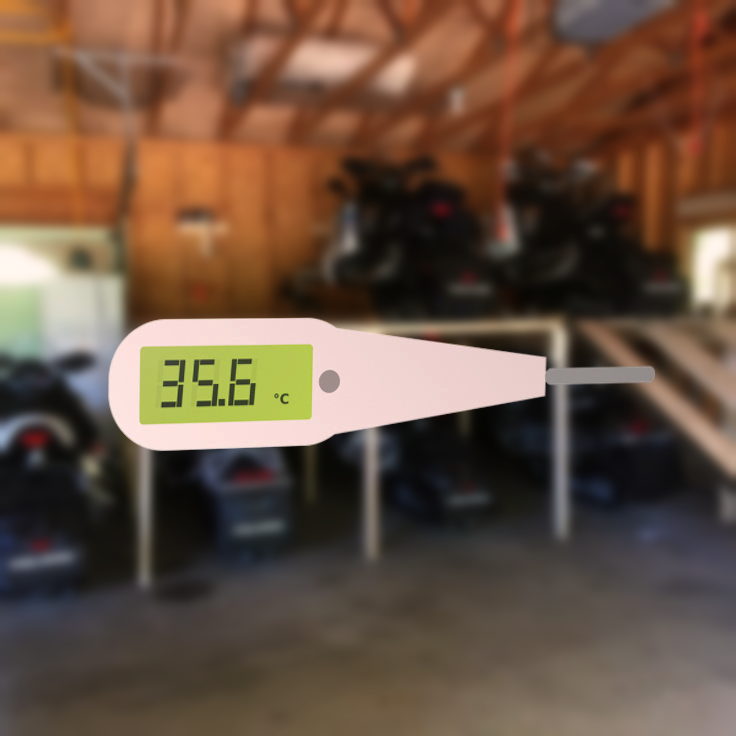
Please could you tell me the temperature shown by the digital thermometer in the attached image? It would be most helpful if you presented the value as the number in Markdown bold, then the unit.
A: **35.6** °C
